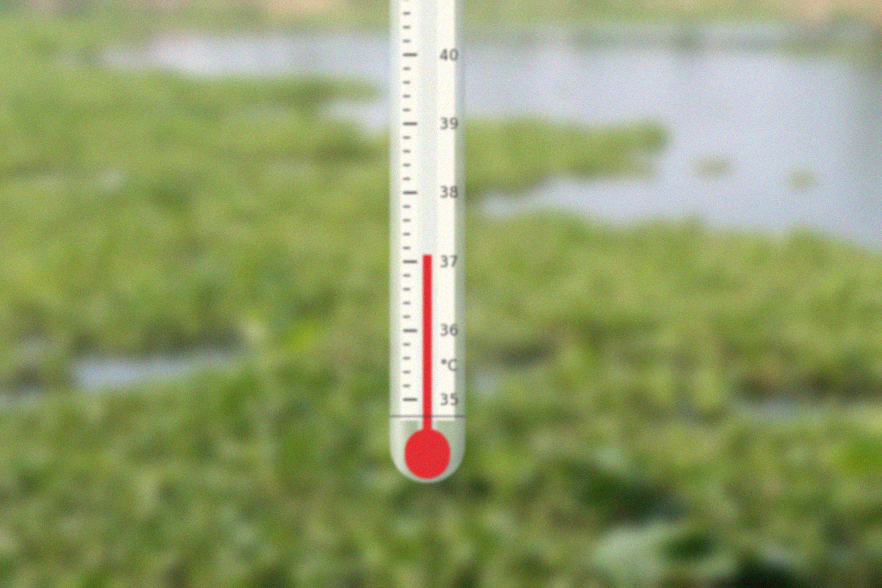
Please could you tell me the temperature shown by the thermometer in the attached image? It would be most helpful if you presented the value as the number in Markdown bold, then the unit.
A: **37.1** °C
